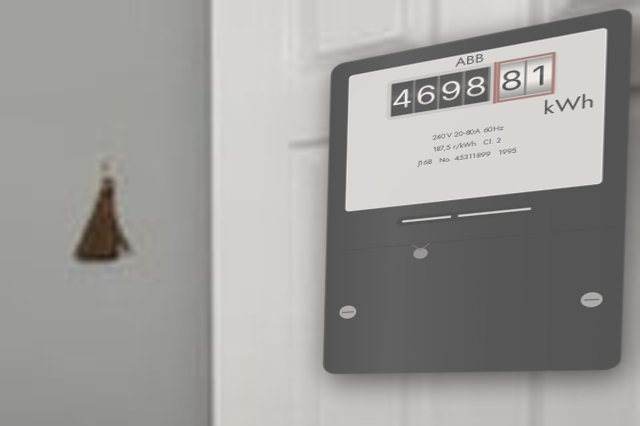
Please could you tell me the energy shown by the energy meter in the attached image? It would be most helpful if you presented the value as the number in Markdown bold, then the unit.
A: **4698.81** kWh
